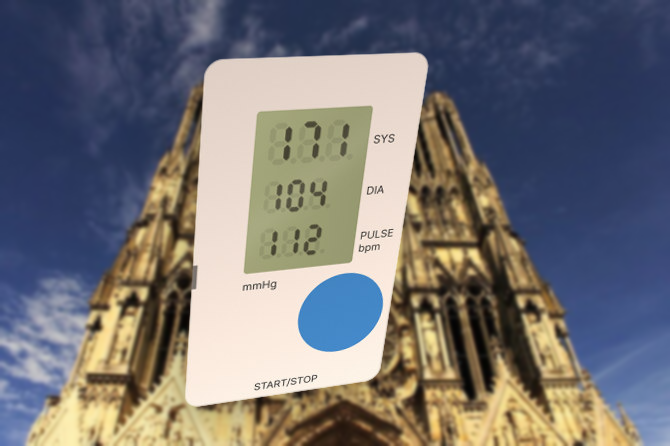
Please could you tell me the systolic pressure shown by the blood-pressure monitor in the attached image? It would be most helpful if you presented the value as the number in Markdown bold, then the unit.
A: **171** mmHg
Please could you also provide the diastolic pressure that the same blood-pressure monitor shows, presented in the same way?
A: **104** mmHg
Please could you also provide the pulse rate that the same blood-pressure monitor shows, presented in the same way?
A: **112** bpm
